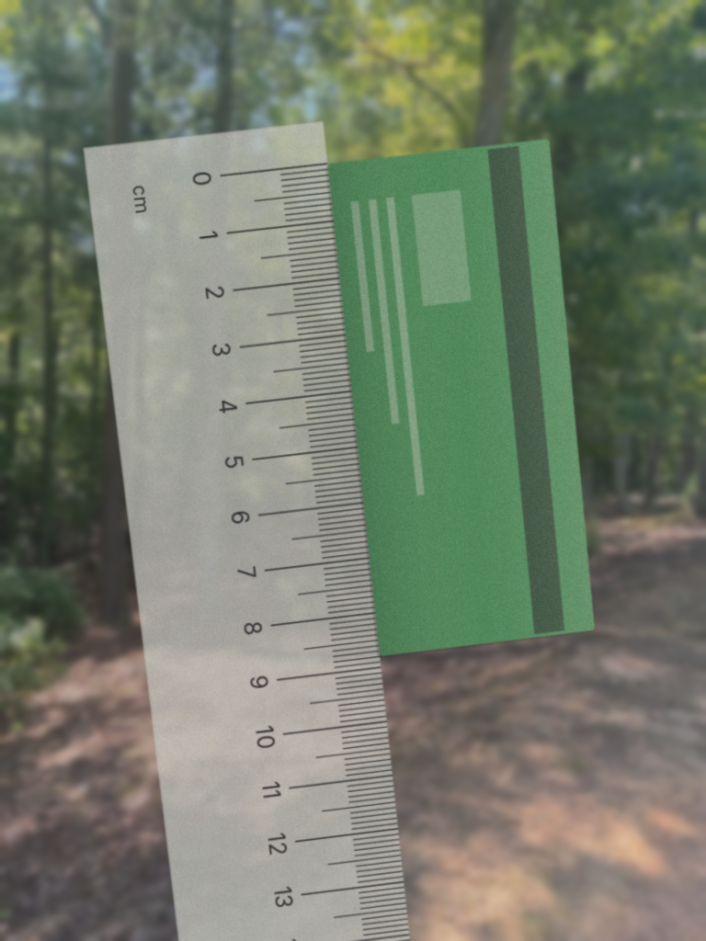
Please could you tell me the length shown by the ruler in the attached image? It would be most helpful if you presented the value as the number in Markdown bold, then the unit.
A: **8.8** cm
